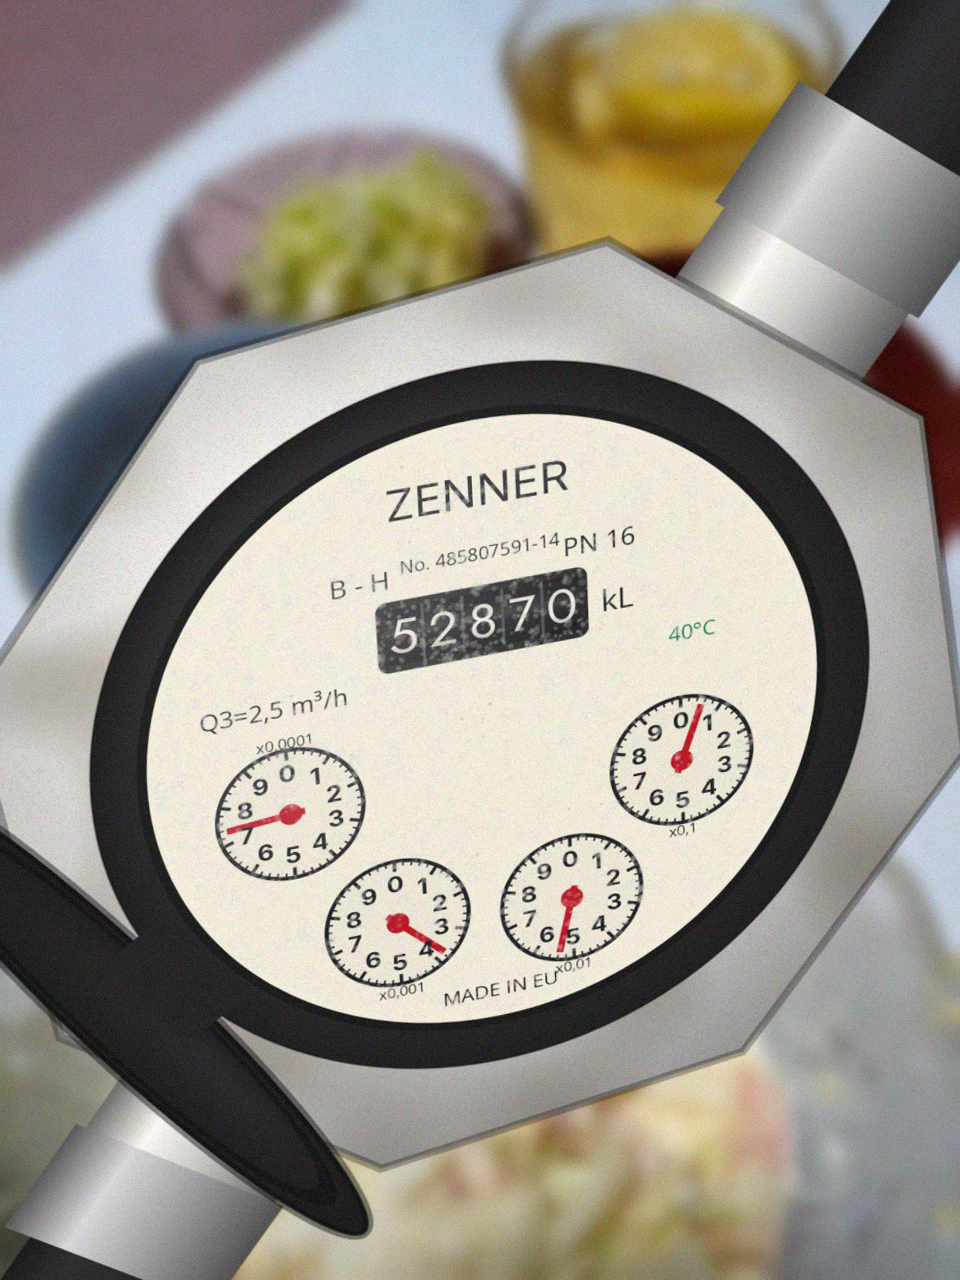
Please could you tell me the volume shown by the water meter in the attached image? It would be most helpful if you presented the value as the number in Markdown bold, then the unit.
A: **52870.0537** kL
